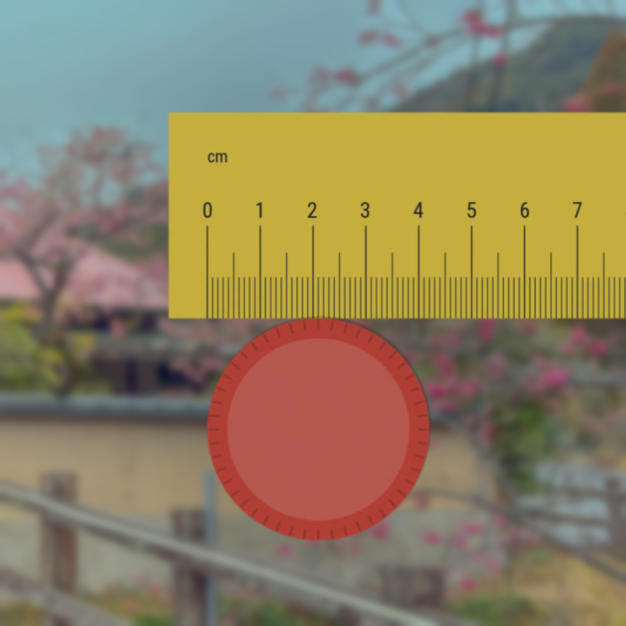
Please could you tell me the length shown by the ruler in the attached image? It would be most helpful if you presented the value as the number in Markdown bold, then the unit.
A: **4.2** cm
